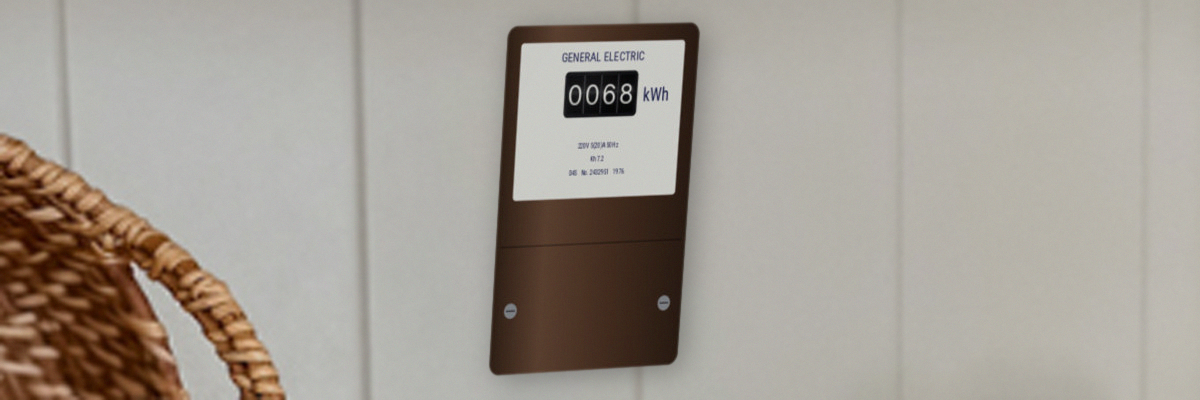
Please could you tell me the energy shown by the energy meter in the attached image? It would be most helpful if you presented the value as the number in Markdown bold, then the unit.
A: **68** kWh
